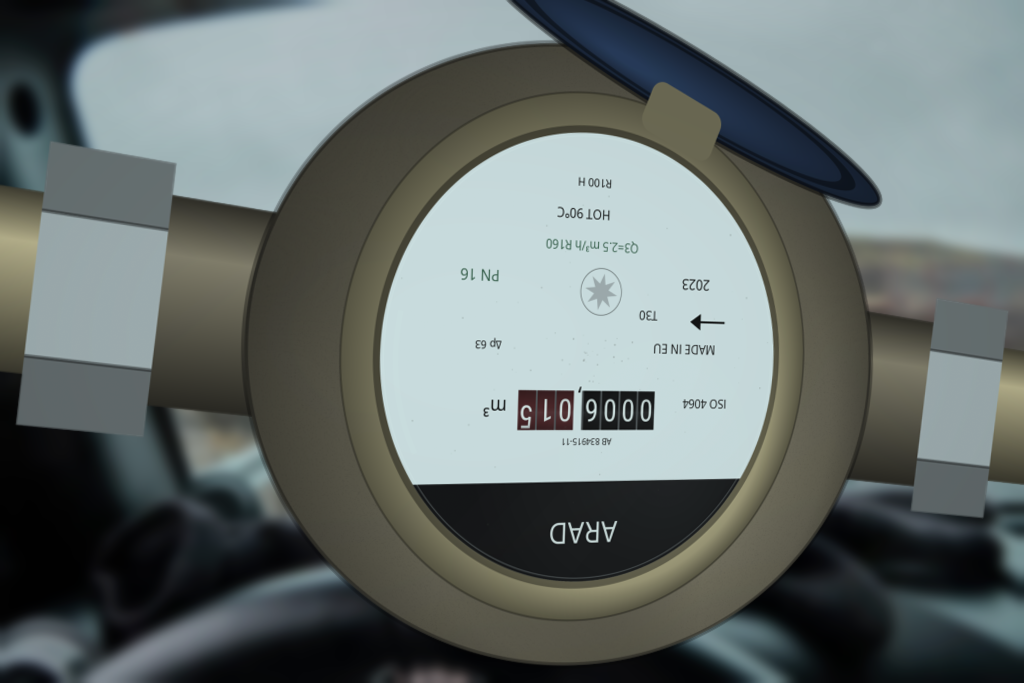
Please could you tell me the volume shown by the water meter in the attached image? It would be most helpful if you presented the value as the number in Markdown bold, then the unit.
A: **6.015** m³
